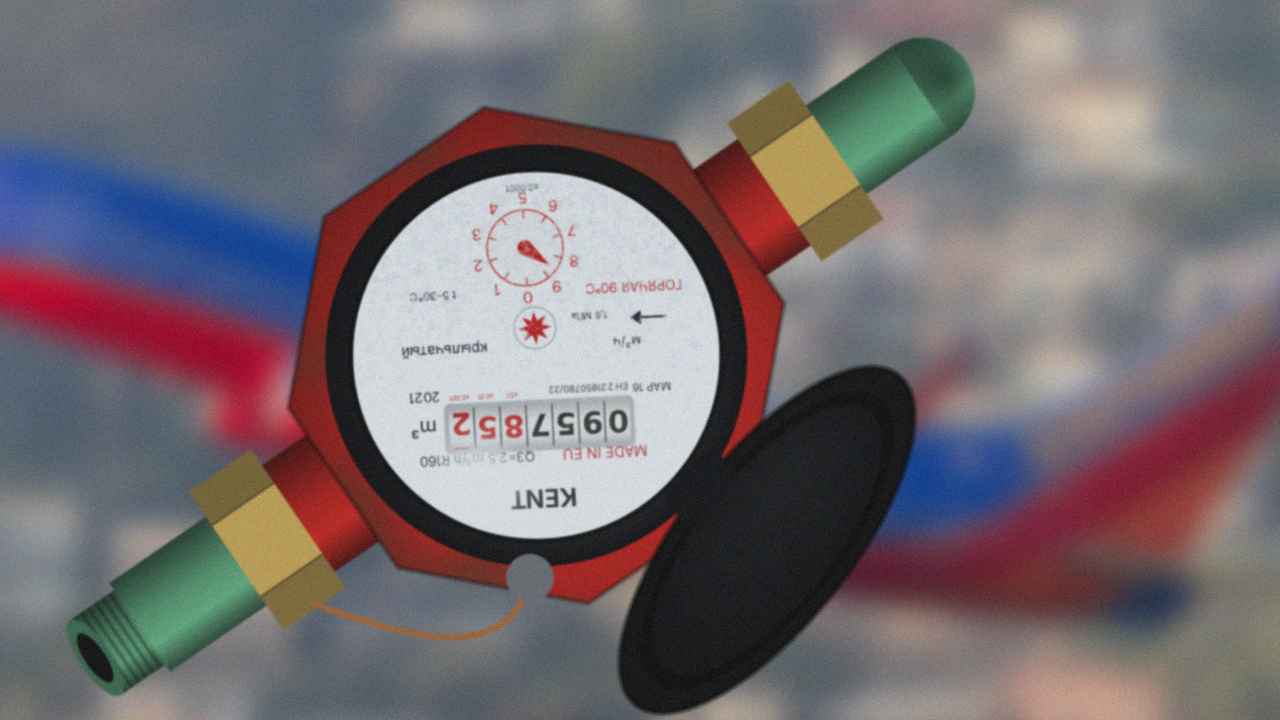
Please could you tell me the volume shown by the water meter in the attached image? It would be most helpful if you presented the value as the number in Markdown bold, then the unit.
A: **957.8518** m³
